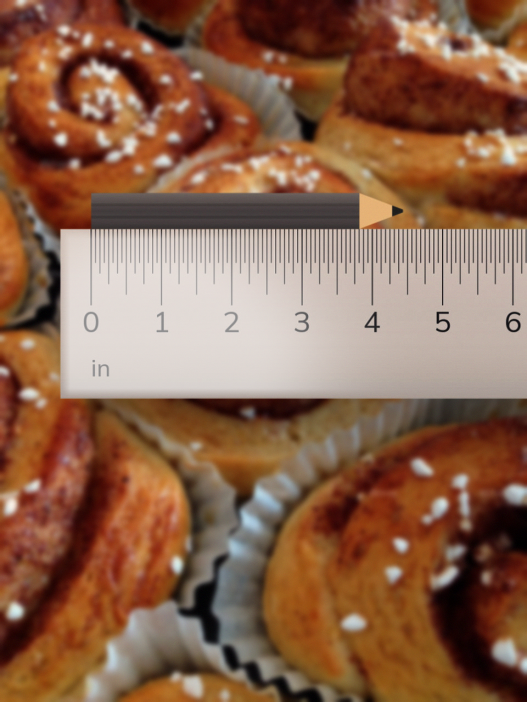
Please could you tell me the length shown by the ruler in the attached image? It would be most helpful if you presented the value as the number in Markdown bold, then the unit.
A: **4.4375** in
